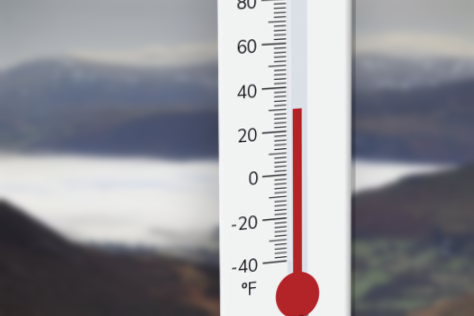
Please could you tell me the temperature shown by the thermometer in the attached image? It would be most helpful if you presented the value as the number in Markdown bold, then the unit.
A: **30** °F
